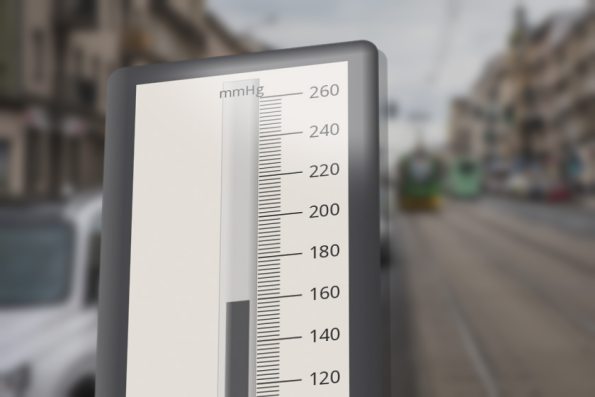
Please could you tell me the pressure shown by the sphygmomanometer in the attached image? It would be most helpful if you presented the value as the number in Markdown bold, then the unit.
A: **160** mmHg
